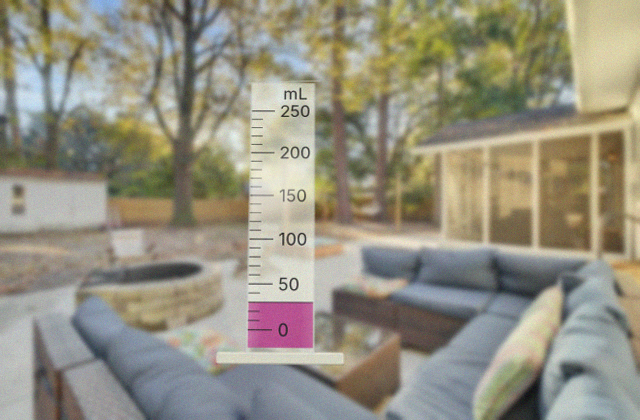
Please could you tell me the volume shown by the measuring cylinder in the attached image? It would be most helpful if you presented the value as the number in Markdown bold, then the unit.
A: **30** mL
